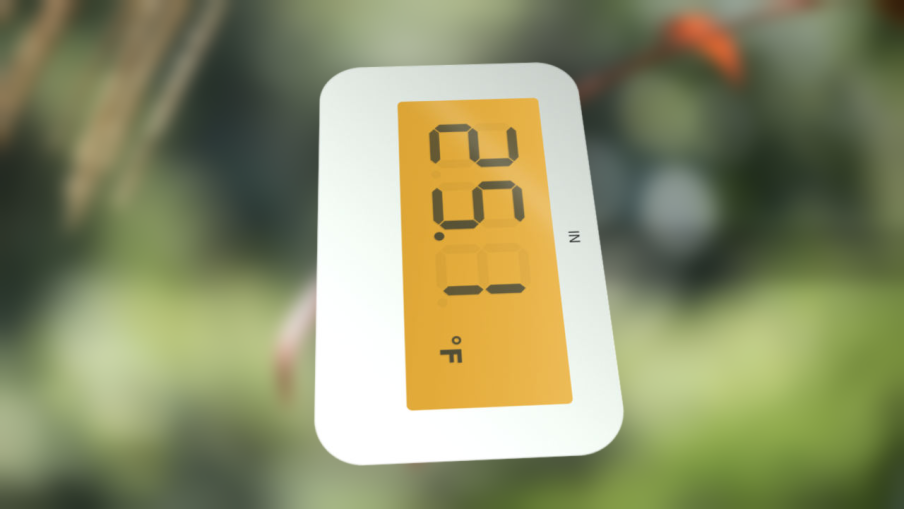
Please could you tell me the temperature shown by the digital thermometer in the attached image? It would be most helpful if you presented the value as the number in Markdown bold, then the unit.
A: **25.1** °F
